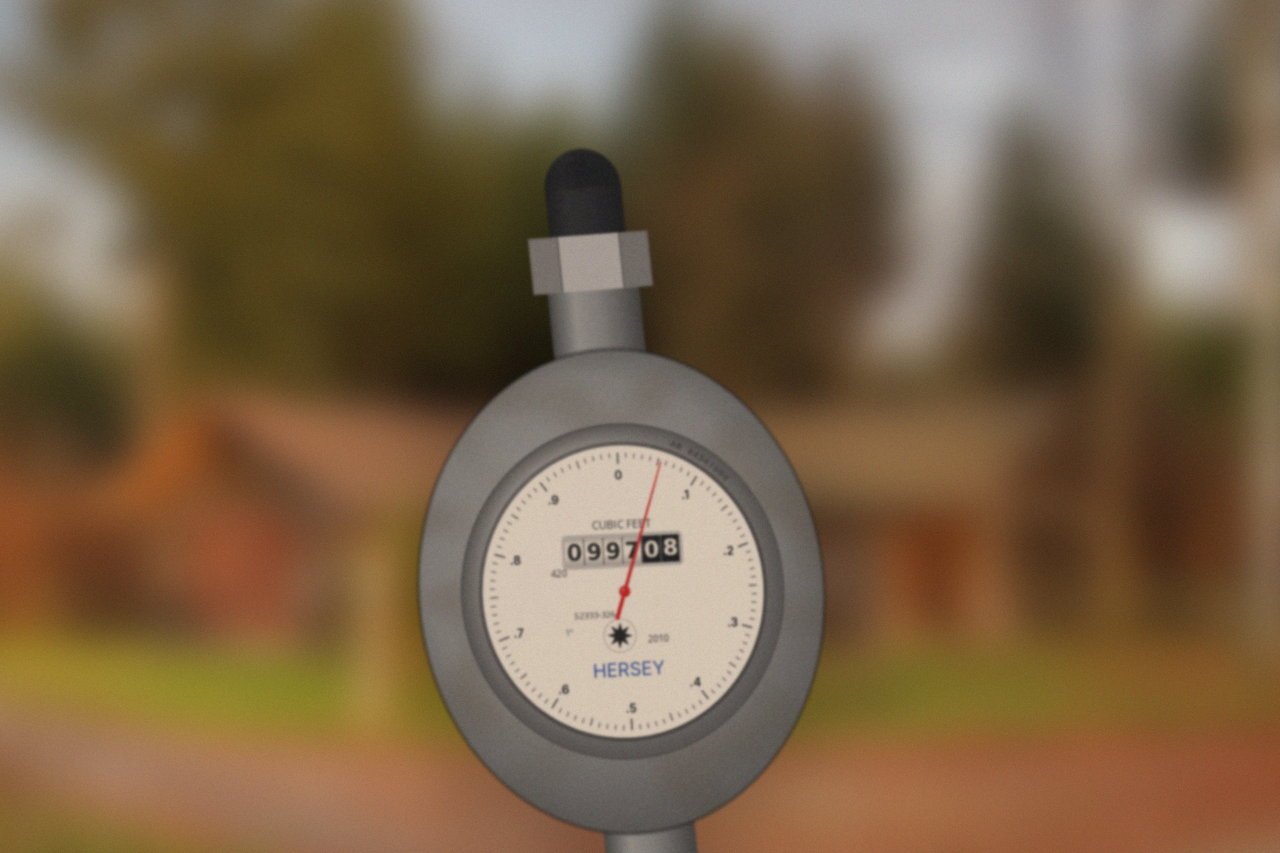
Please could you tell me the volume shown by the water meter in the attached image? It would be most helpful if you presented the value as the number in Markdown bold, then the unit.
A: **99708.05** ft³
